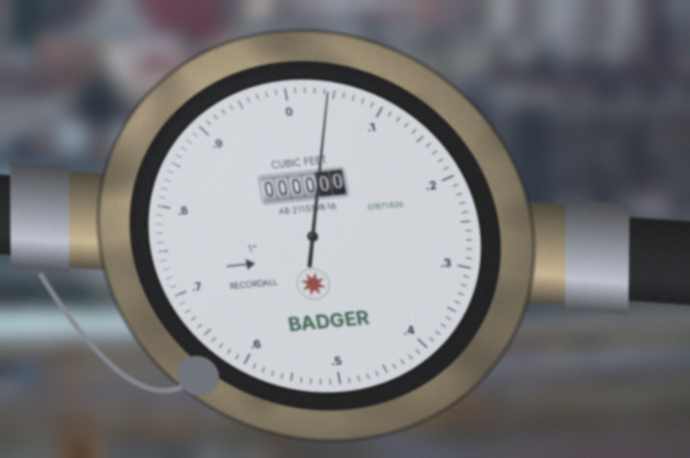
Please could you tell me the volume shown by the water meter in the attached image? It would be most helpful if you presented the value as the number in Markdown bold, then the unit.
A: **0.04** ft³
